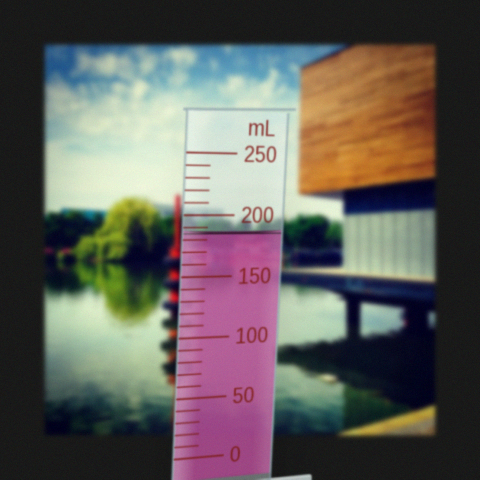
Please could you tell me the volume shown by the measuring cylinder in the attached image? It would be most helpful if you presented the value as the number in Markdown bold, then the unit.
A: **185** mL
